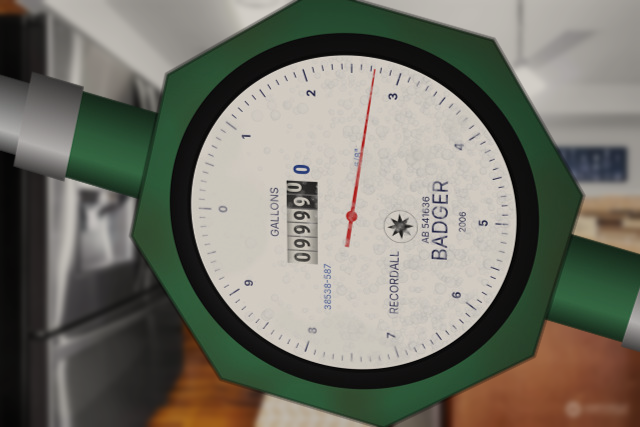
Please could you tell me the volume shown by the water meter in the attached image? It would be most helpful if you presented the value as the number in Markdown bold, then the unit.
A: **999902.7** gal
